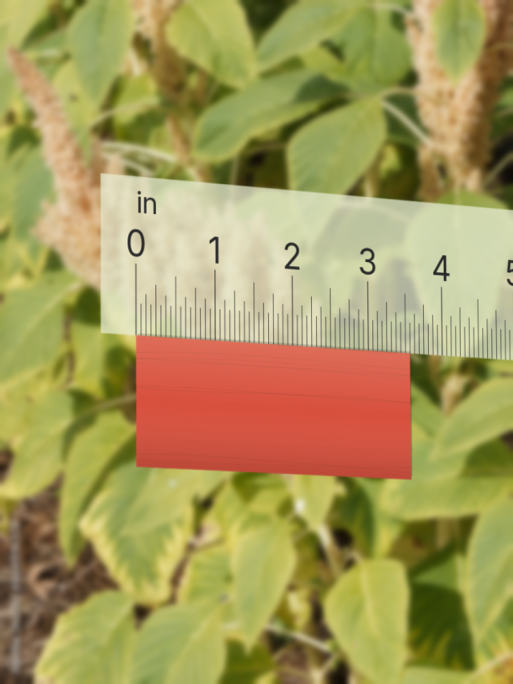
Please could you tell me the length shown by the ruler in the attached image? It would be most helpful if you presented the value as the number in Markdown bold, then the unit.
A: **3.5625** in
